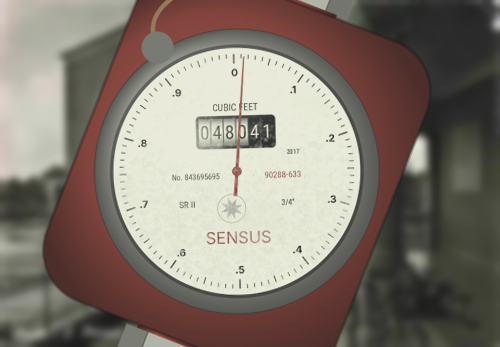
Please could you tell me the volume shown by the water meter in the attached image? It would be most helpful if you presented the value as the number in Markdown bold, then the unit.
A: **48041.01** ft³
